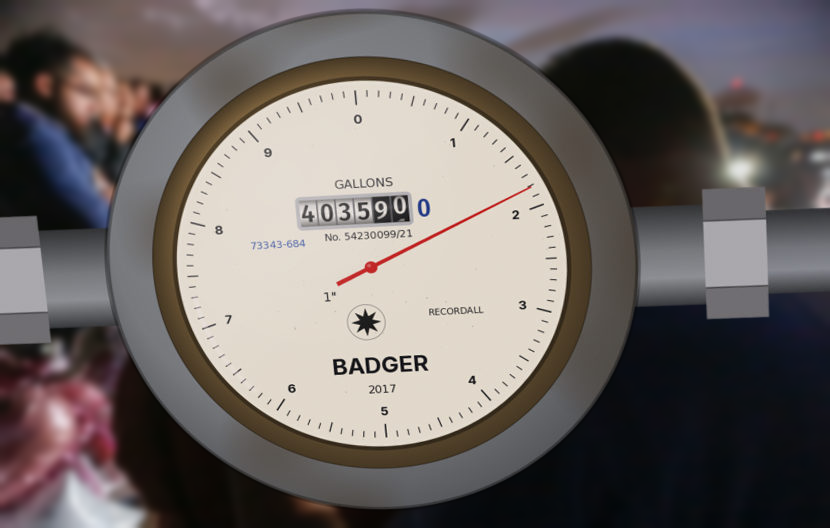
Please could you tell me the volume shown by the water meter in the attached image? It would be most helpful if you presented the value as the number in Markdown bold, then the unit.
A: **4035901.8** gal
